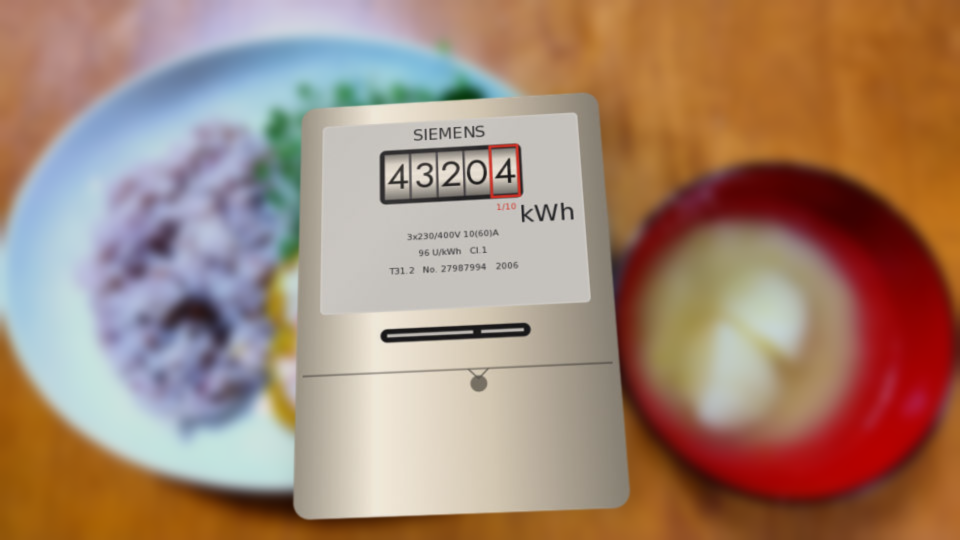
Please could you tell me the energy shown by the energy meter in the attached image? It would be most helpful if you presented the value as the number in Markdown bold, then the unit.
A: **4320.4** kWh
